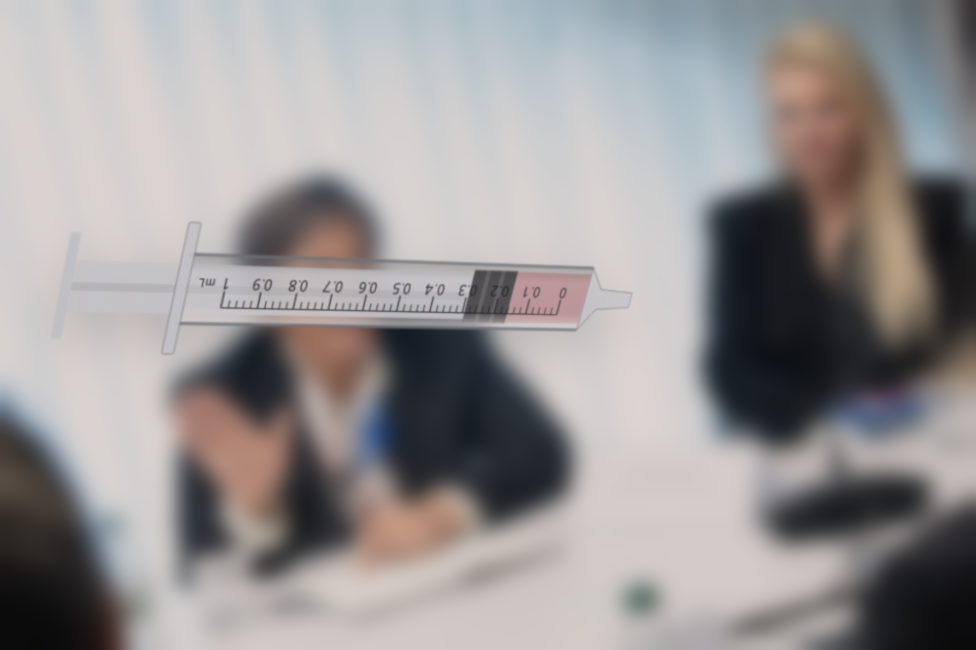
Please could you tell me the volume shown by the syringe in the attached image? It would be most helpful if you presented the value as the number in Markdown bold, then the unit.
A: **0.16** mL
